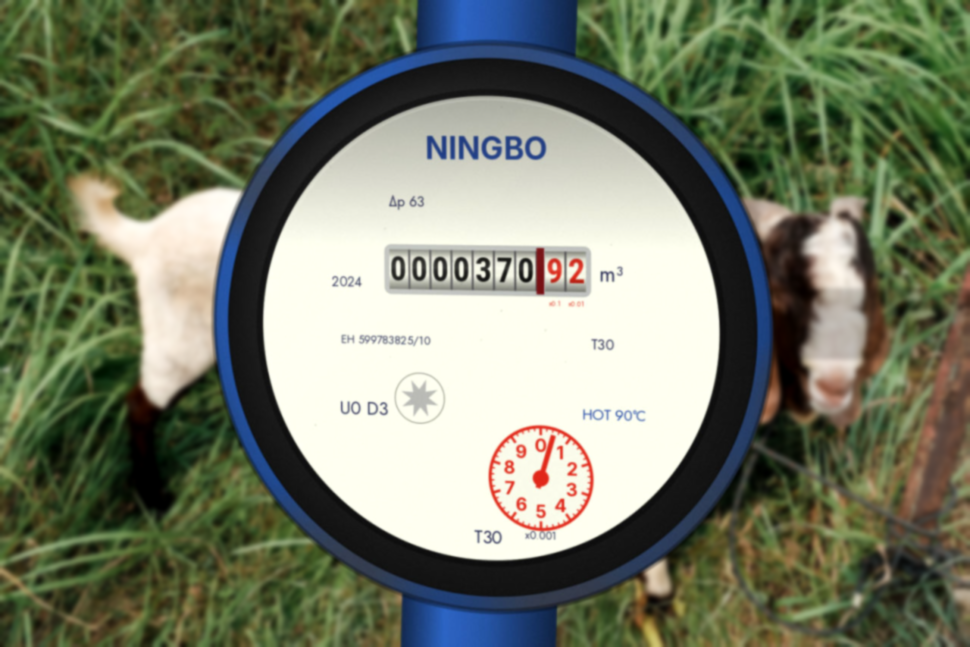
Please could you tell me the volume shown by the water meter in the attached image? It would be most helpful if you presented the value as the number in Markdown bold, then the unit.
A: **370.920** m³
